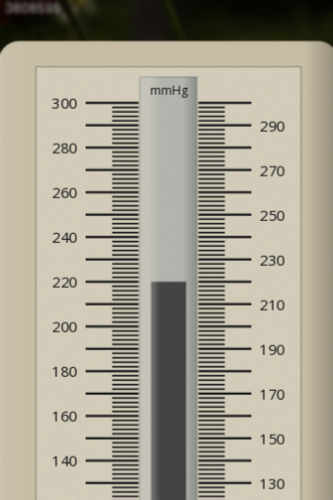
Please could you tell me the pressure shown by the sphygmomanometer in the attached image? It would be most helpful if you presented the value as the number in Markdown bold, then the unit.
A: **220** mmHg
